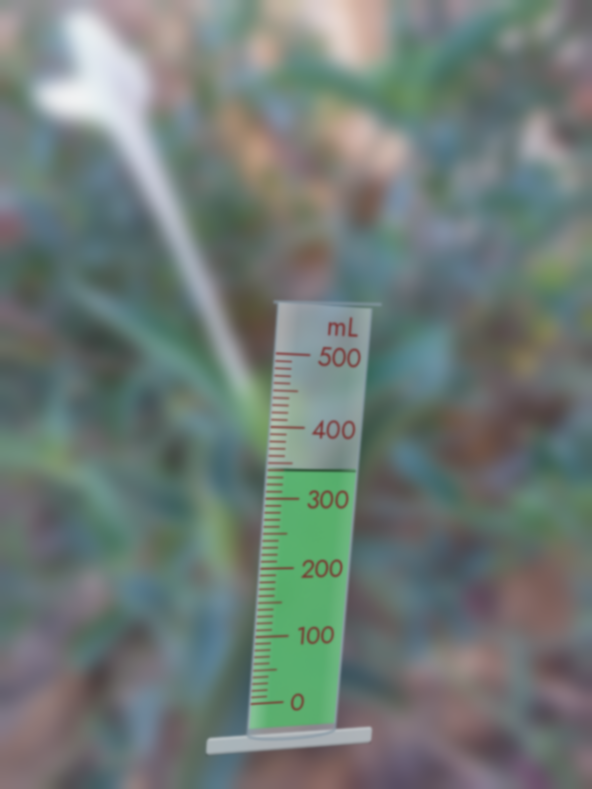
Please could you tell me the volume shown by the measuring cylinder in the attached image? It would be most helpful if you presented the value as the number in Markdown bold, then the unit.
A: **340** mL
